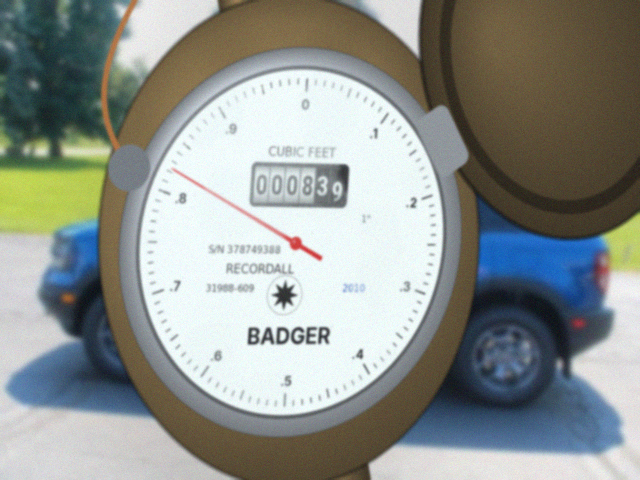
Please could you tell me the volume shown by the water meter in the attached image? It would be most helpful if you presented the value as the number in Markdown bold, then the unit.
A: **838.82** ft³
